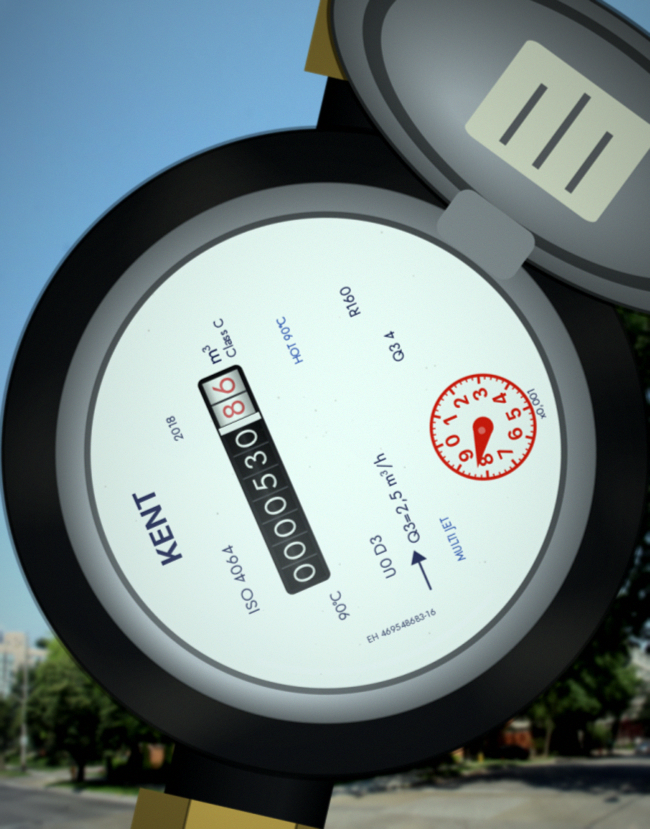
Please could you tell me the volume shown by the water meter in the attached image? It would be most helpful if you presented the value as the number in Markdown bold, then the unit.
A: **530.868** m³
